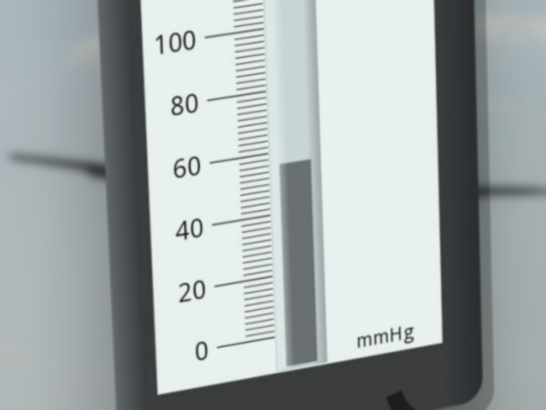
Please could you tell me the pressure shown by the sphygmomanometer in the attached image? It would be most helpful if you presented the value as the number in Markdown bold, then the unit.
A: **56** mmHg
